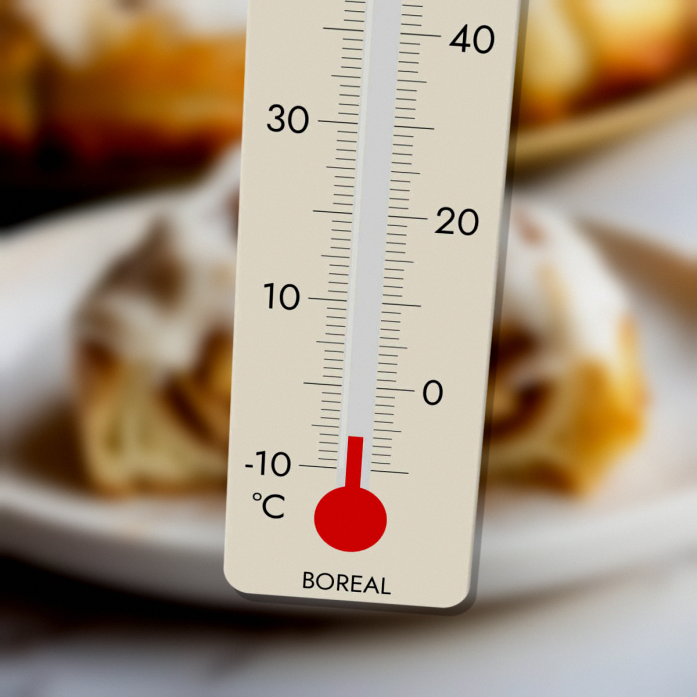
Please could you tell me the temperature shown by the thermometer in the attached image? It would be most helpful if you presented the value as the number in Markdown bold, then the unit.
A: **-6** °C
